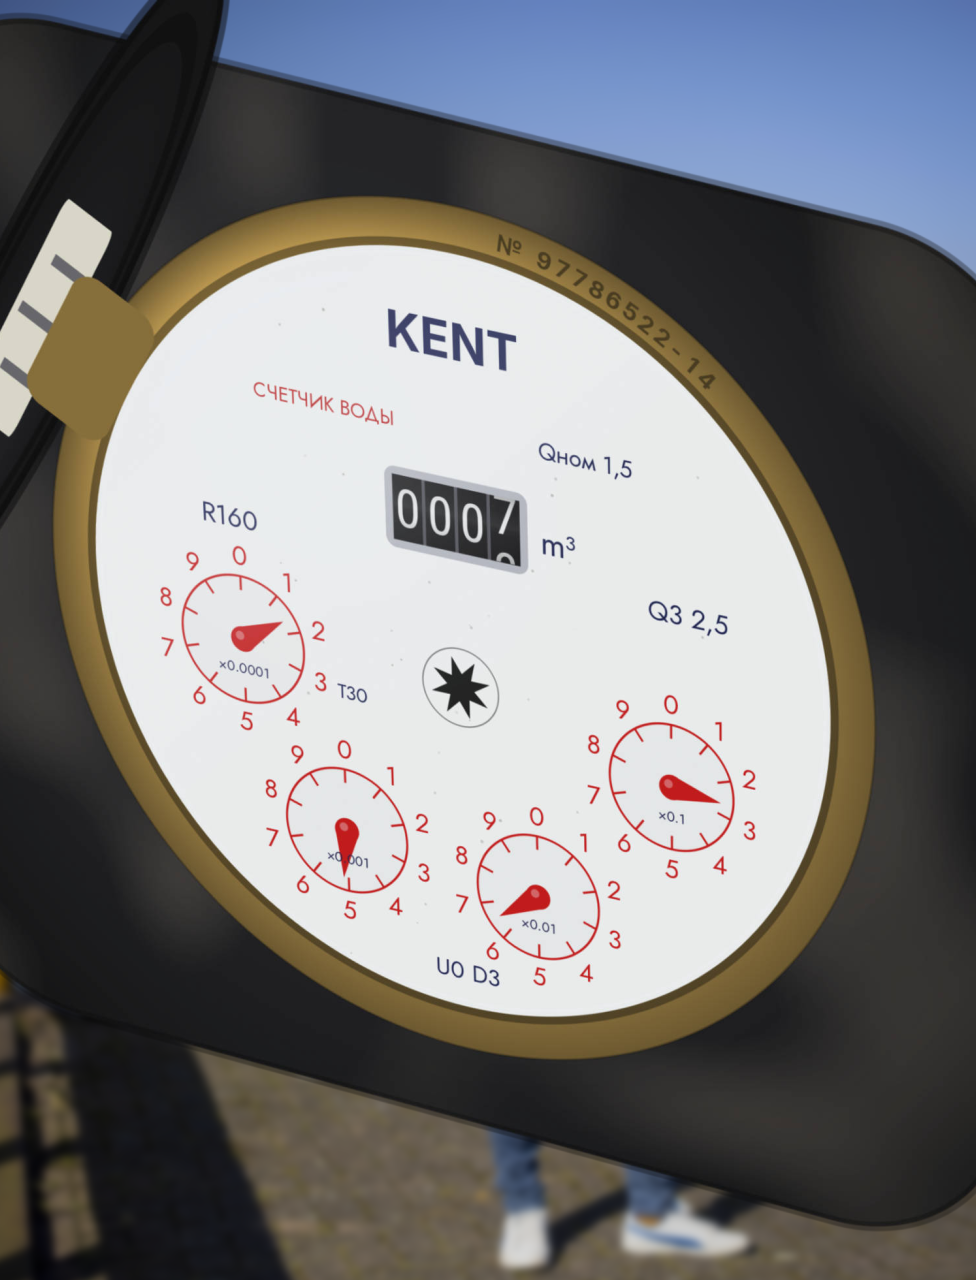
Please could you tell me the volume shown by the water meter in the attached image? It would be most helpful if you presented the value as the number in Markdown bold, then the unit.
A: **7.2651** m³
